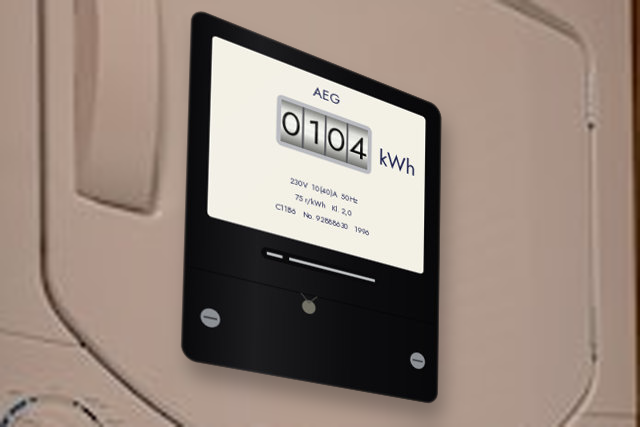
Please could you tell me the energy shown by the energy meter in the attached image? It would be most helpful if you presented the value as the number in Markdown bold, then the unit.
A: **104** kWh
